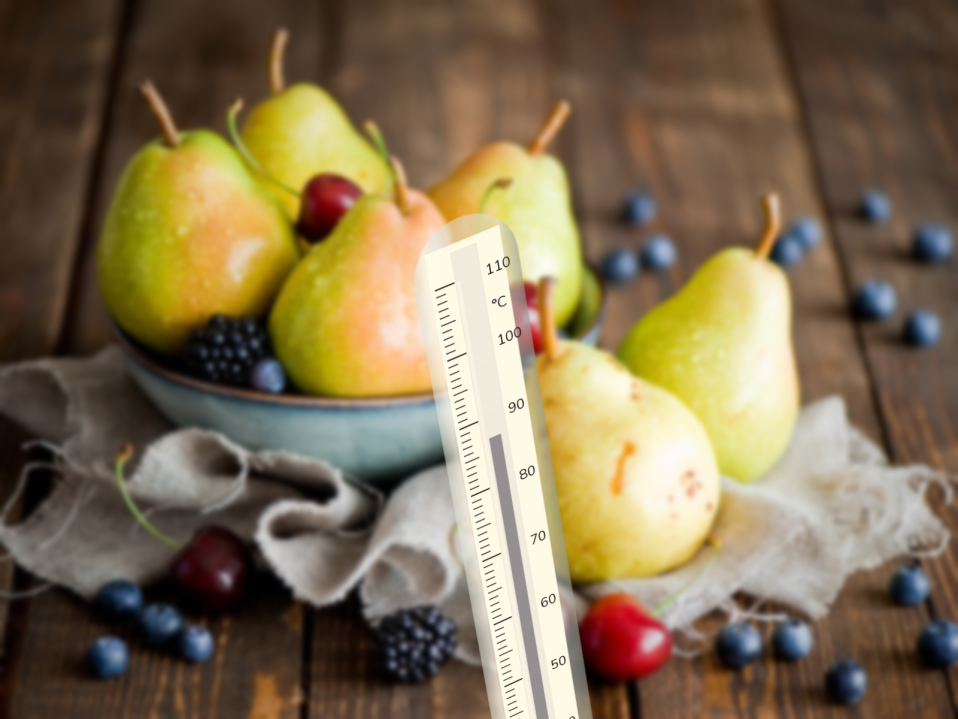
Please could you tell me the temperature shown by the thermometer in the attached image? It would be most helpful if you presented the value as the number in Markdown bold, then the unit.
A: **87** °C
